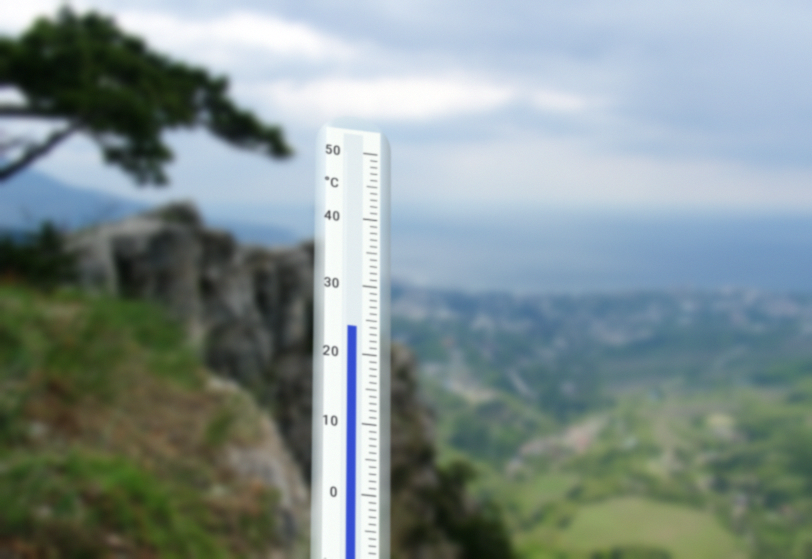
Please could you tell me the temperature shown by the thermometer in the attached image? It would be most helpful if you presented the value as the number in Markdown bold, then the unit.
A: **24** °C
